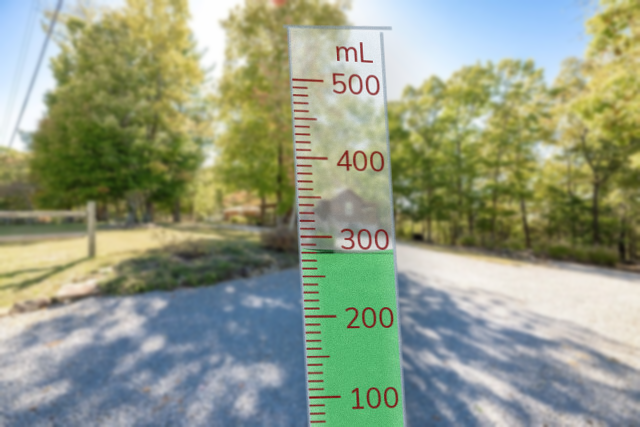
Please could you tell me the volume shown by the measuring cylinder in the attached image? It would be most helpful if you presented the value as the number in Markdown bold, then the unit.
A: **280** mL
